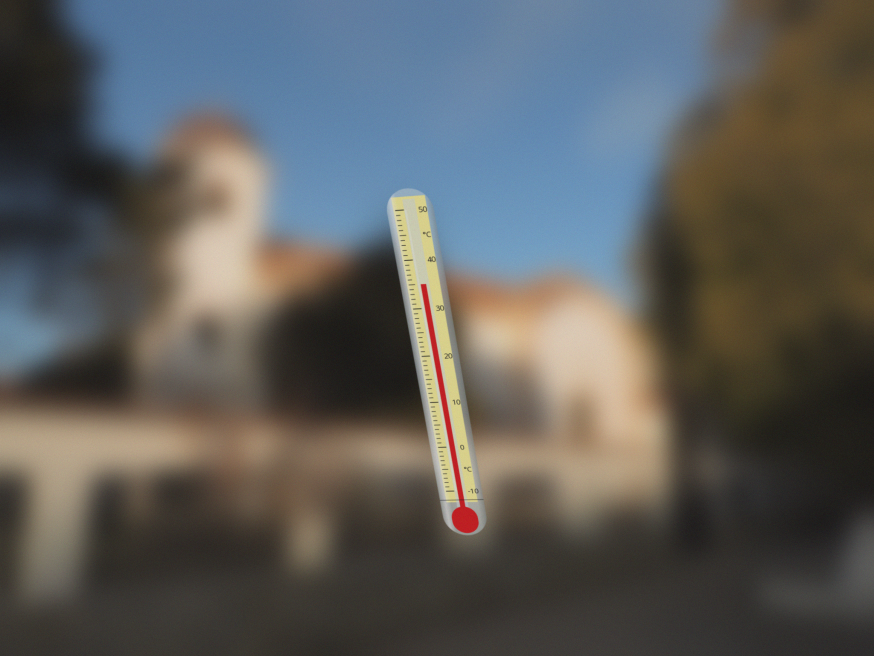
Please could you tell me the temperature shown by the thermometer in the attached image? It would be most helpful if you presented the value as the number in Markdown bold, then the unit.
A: **35** °C
